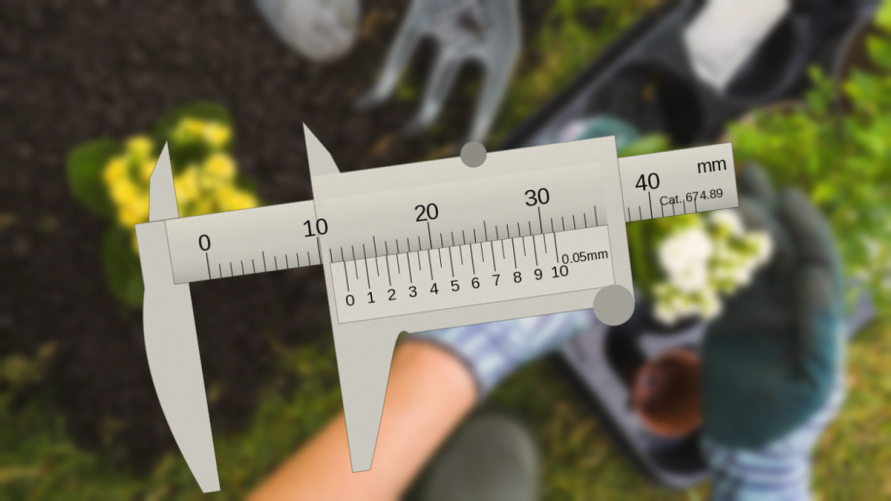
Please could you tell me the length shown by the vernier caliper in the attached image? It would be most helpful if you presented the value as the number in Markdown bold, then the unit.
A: **12.1** mm
